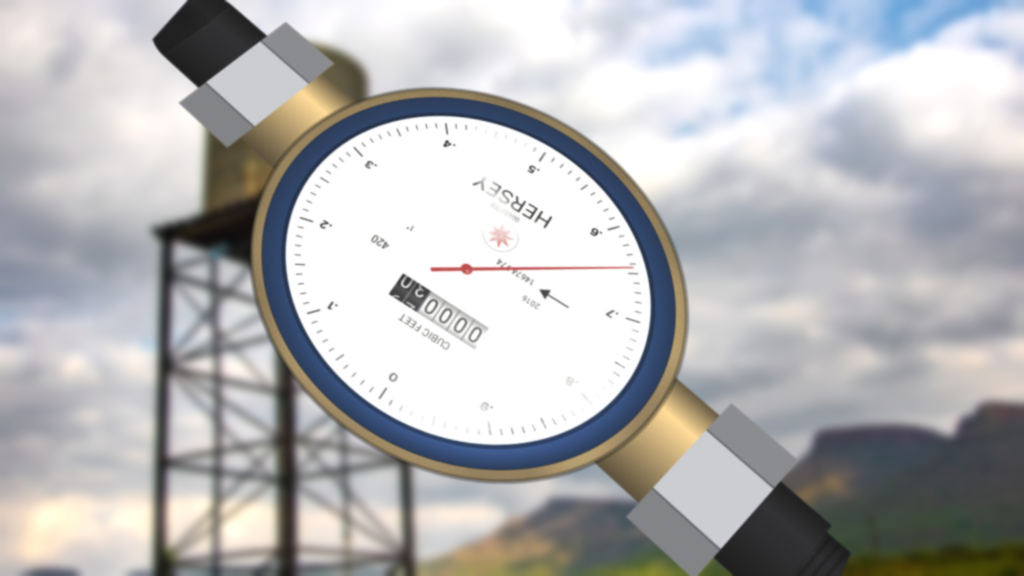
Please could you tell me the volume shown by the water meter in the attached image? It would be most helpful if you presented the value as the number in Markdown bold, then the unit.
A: **29.64** ft³
